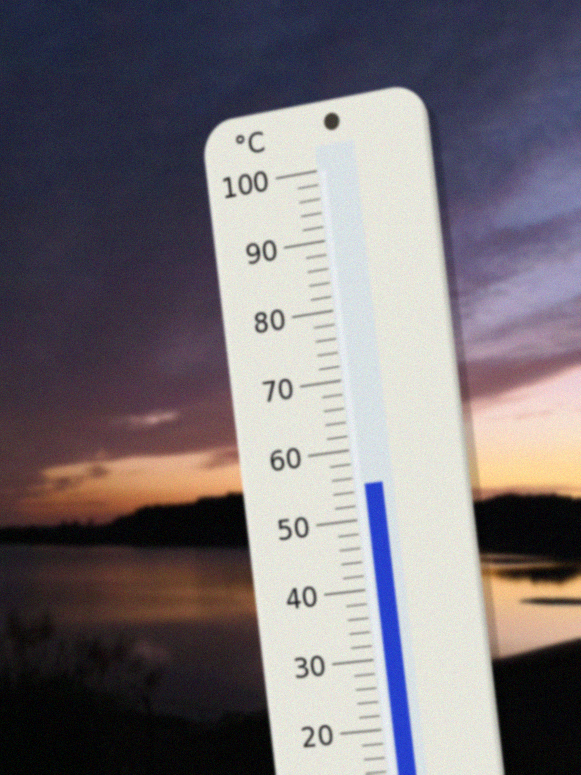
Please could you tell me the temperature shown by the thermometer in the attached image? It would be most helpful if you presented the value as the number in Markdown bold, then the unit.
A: **55** °C
